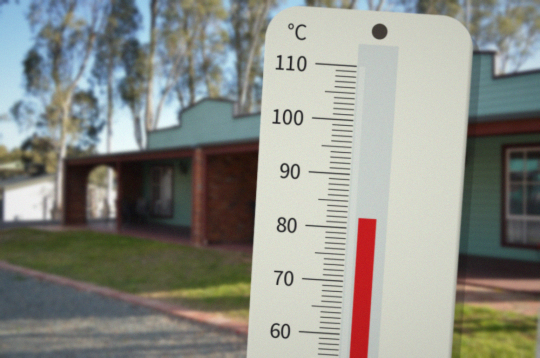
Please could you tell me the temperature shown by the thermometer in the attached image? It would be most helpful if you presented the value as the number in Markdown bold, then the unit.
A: **82** °C
